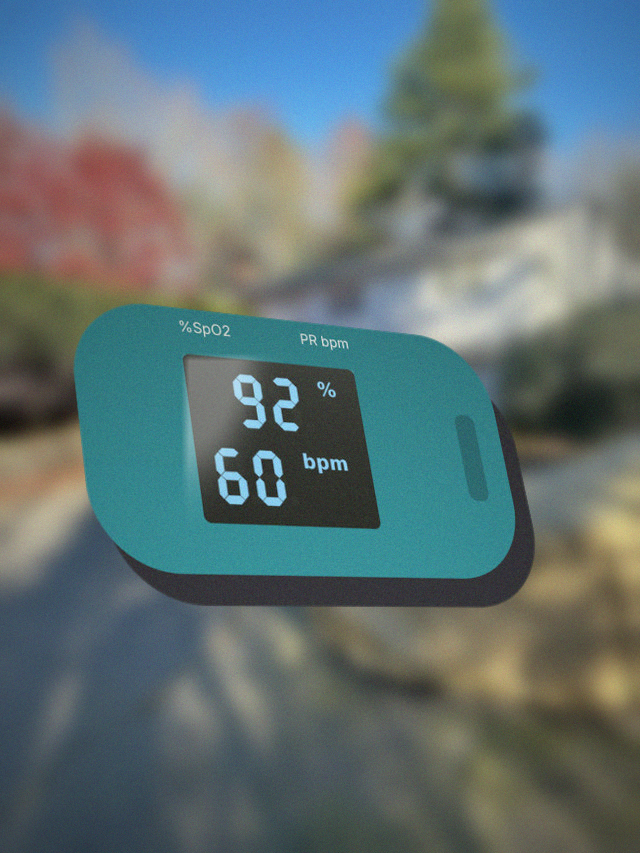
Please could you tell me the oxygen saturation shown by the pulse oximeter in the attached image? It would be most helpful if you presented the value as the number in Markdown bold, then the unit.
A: **92** %
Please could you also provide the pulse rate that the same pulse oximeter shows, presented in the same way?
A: **60** bpm
